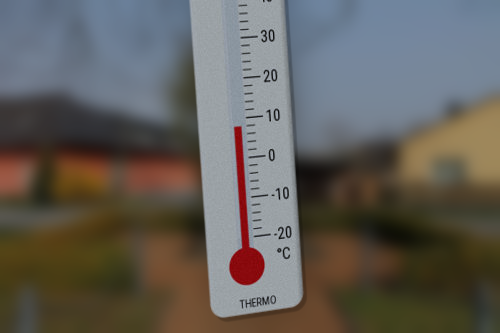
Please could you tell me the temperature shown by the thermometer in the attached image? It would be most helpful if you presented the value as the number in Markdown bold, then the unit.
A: **8** °C
